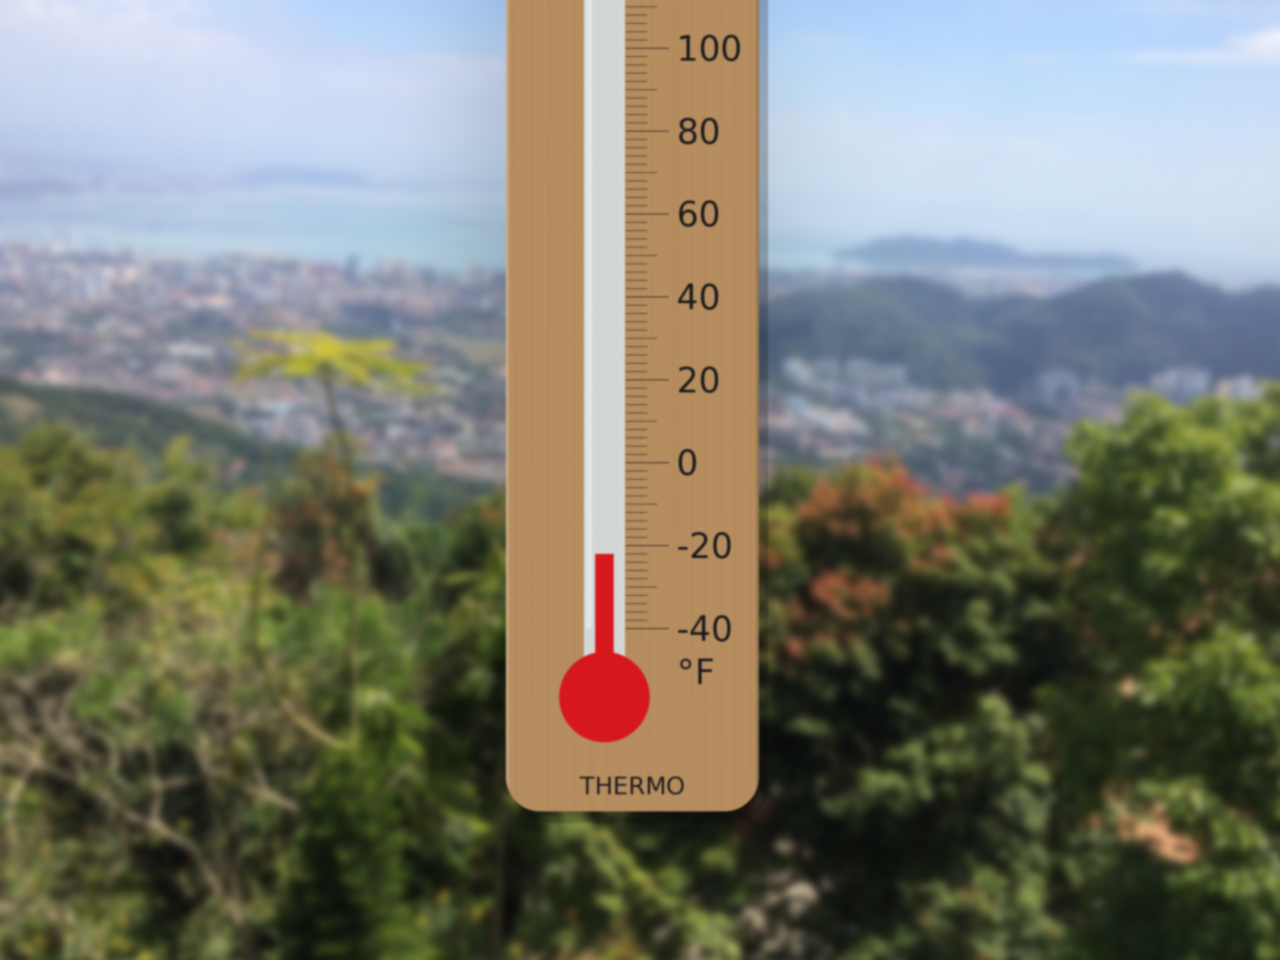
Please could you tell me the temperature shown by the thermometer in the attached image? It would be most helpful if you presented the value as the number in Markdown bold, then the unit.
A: **-22** °F
